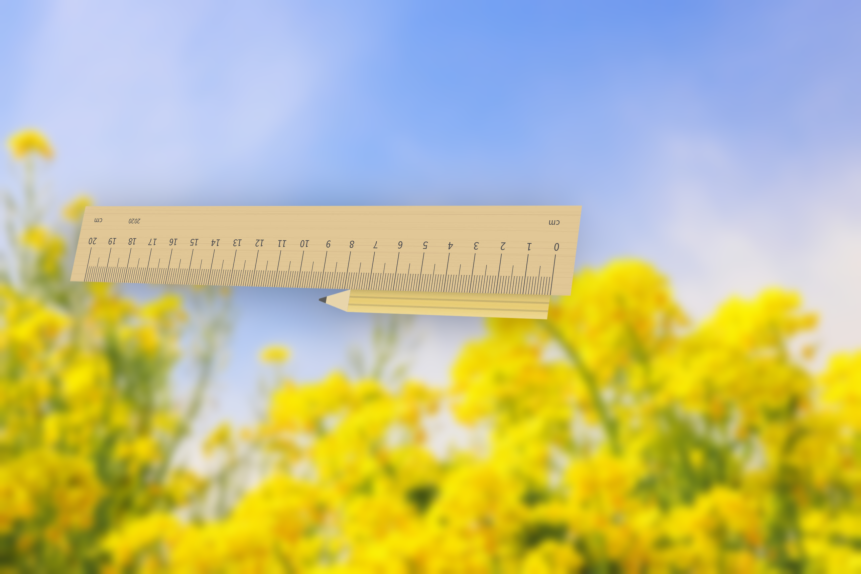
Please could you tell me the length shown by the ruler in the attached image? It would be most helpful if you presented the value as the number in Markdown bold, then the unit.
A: **9** cm
